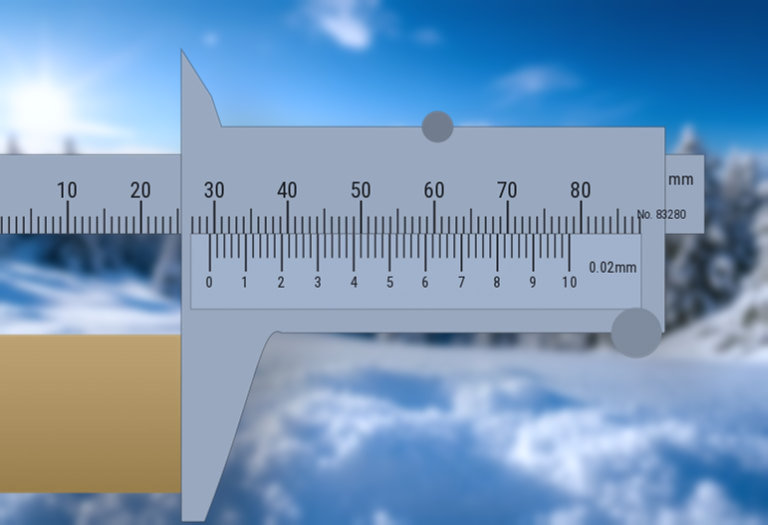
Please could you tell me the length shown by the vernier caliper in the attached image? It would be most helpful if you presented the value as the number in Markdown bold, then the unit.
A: **29.4** mm
